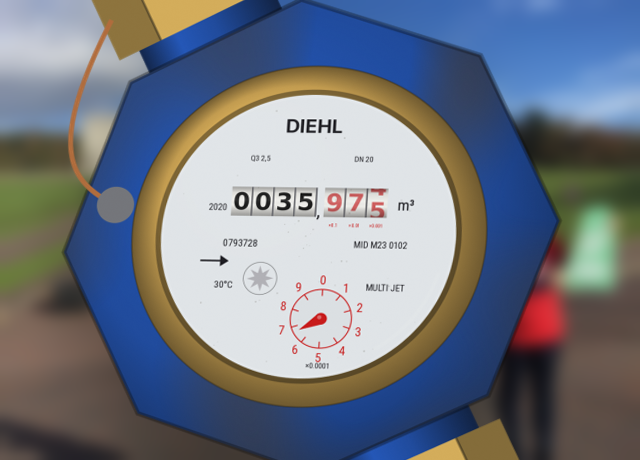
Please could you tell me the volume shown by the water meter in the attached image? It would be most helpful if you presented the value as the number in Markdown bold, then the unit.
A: **35.9746** m³
